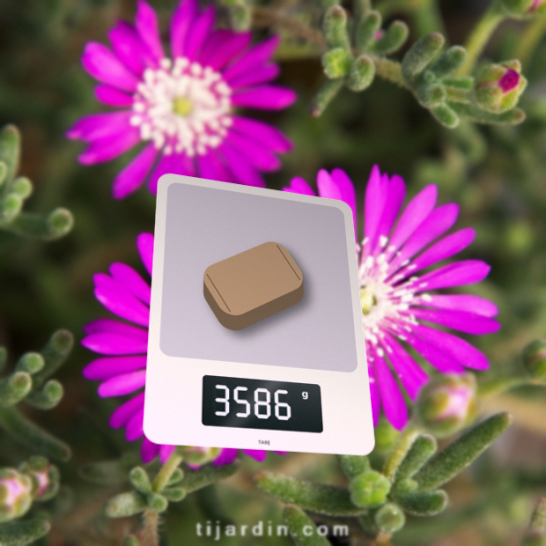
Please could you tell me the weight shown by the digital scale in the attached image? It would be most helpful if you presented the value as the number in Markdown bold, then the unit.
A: **3586** g
